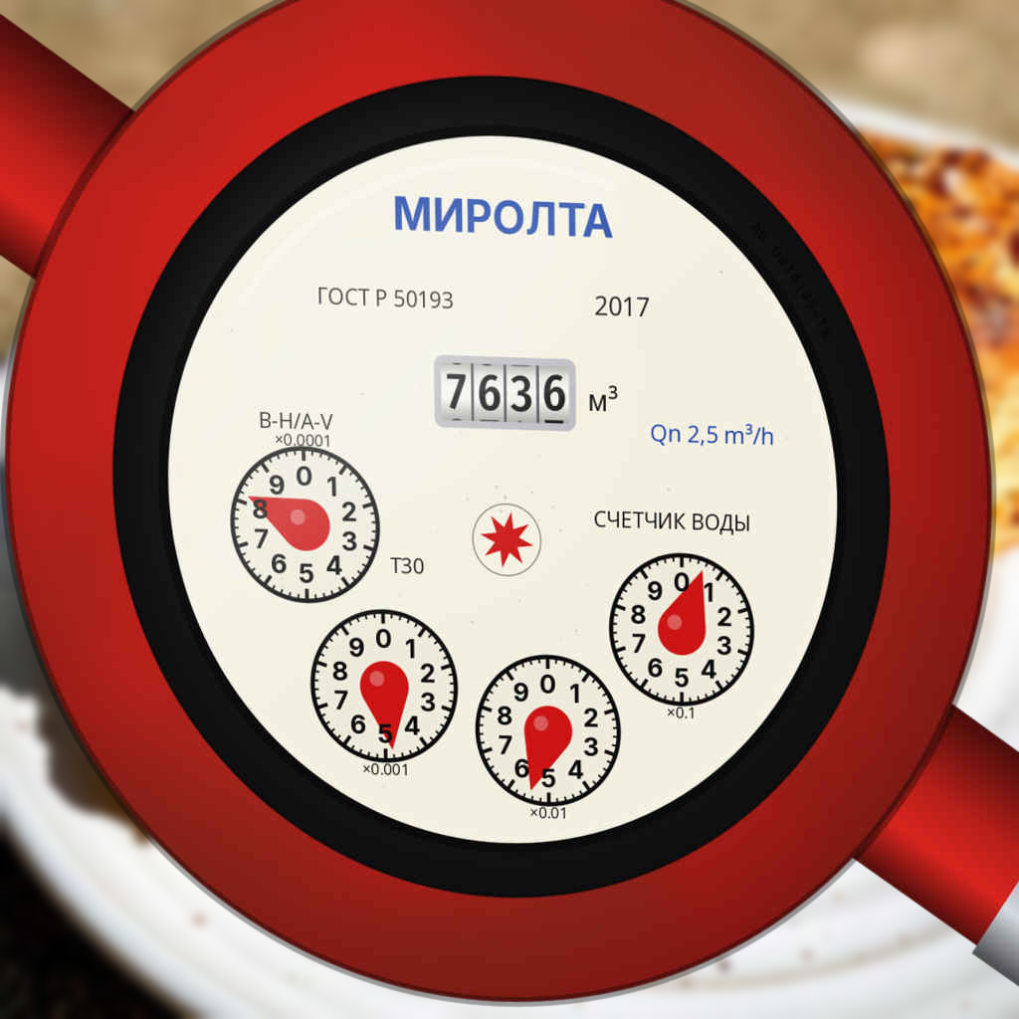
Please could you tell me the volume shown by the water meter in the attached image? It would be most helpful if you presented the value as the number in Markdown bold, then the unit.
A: **7636.0548** m³
